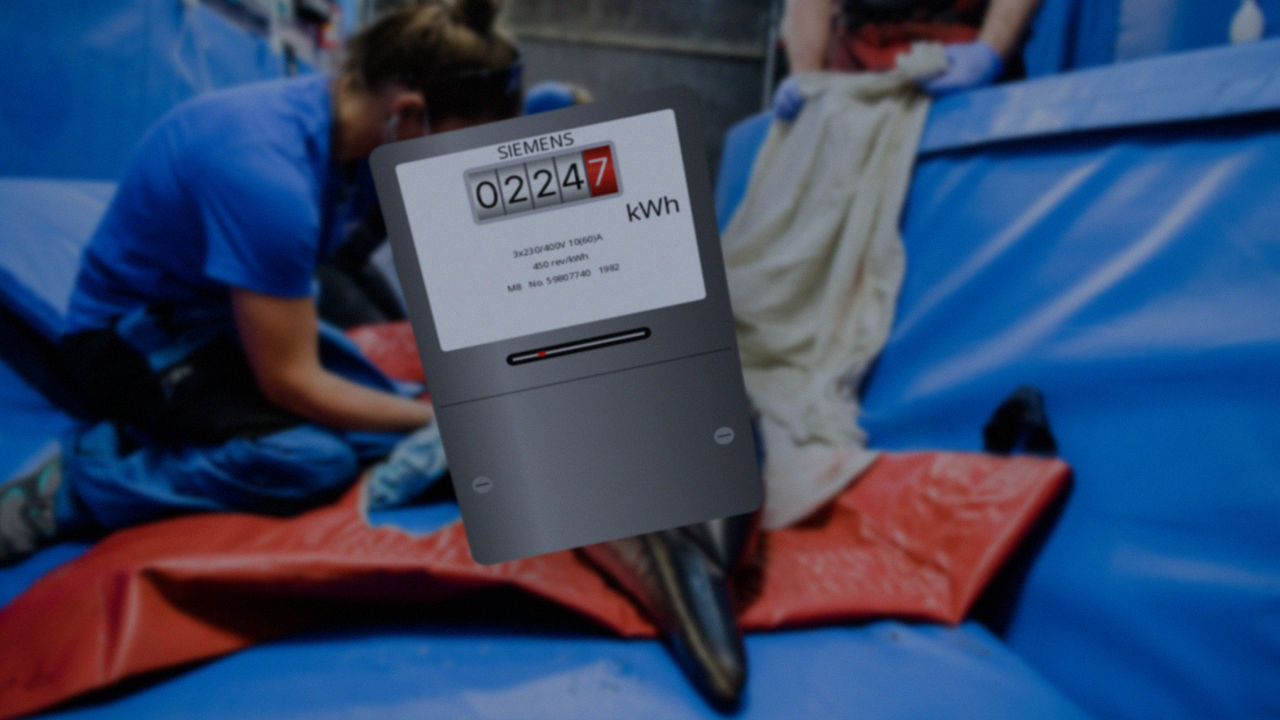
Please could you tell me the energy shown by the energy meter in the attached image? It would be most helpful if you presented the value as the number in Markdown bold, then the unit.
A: **224.7** kWh
